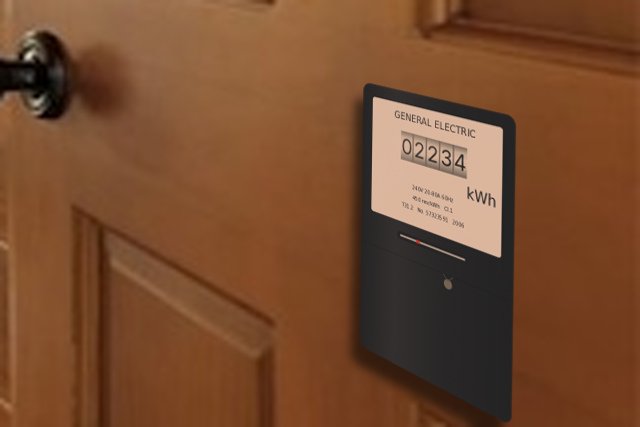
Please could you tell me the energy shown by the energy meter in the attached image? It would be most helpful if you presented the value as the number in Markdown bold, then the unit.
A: **2234** kWh
